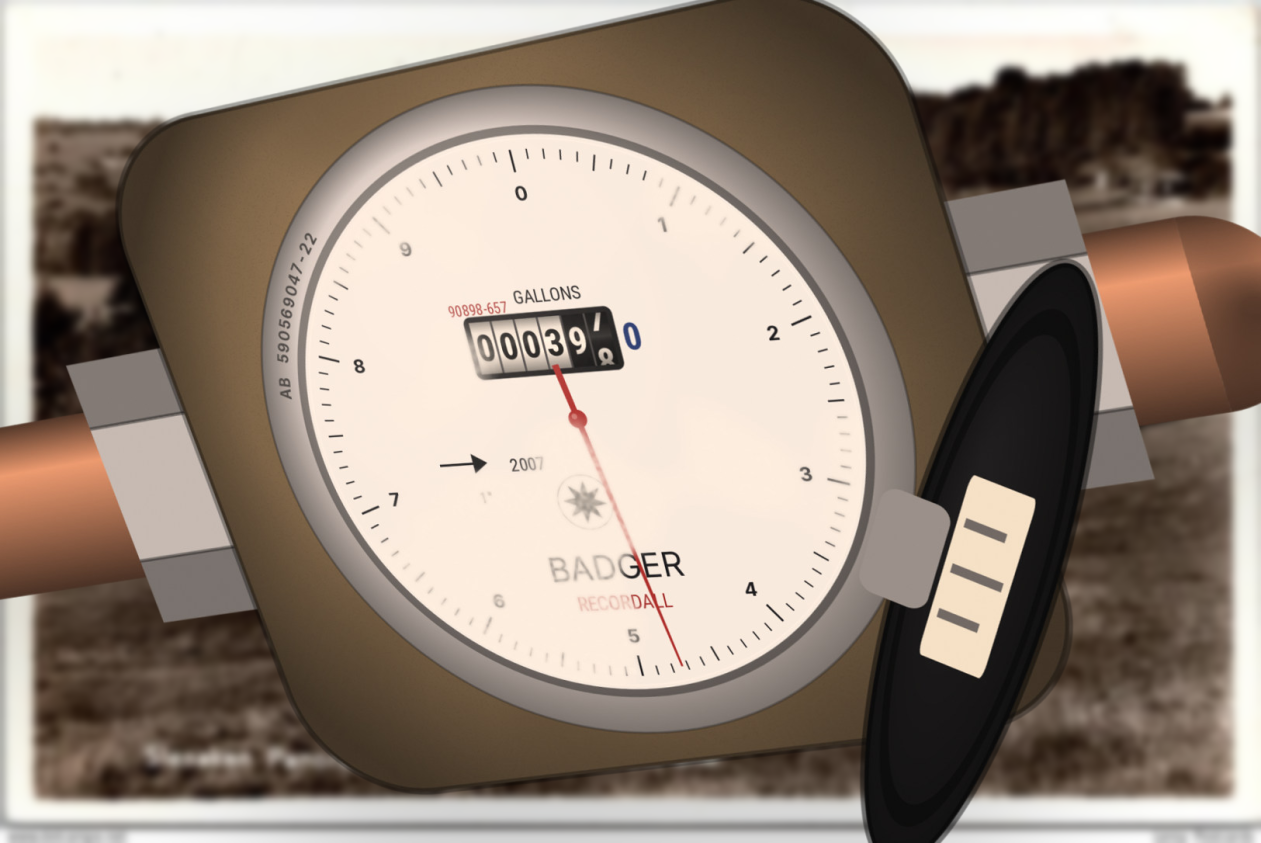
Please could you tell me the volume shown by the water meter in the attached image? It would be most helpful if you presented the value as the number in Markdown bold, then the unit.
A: **3974.7** gal
